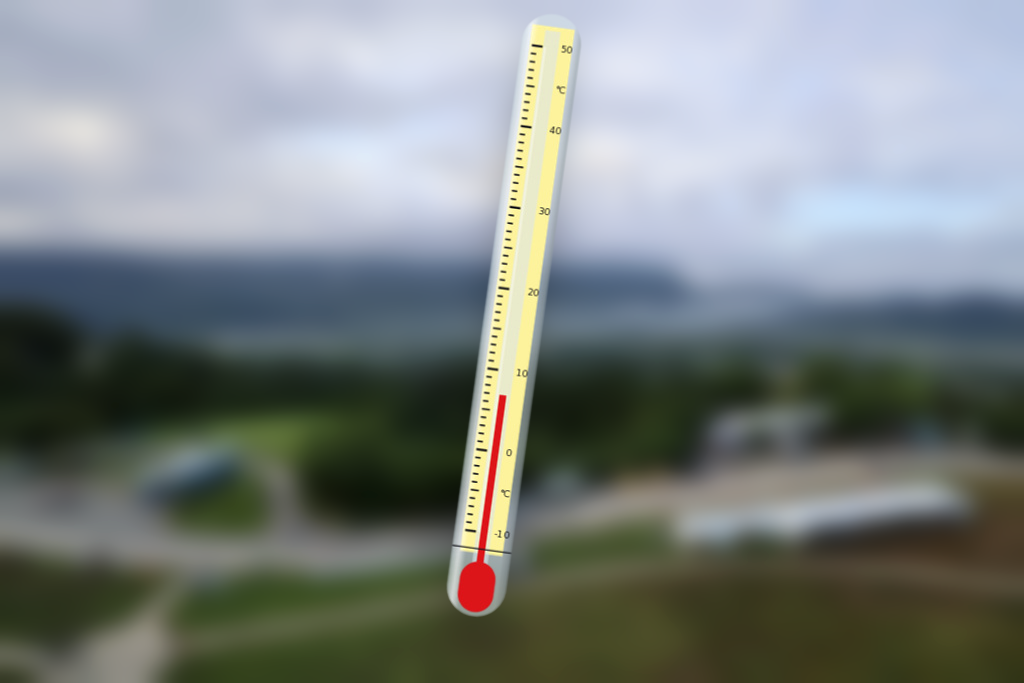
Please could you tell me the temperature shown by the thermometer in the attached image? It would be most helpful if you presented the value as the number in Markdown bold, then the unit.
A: **7** °C
